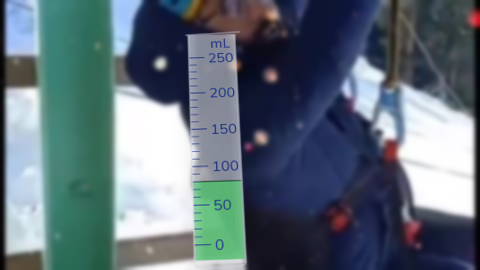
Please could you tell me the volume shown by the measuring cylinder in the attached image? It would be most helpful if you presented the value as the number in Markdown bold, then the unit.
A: **80** mL
